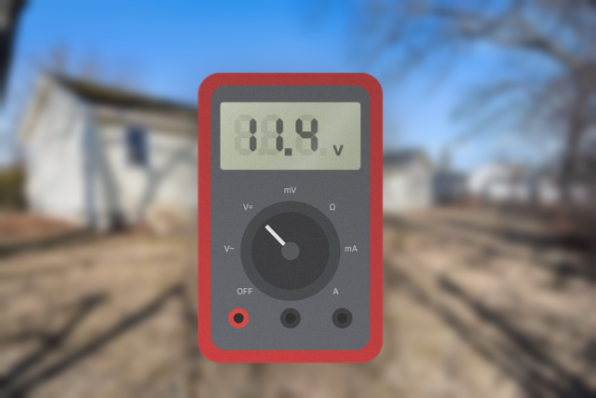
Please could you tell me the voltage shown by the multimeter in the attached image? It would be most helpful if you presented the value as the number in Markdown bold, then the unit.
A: **11.4** V
